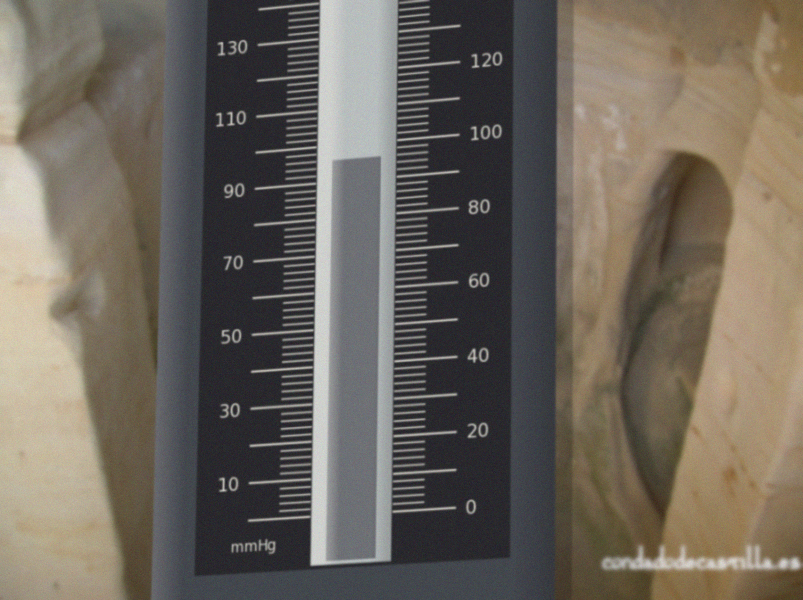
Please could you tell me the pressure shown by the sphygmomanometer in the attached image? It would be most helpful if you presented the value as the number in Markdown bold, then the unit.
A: **96** mmHg
